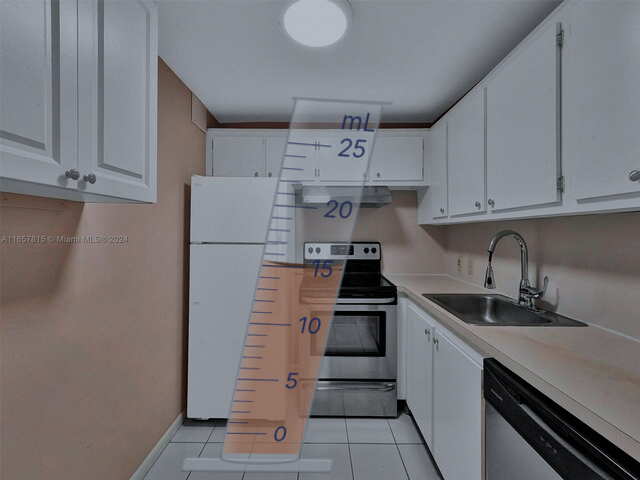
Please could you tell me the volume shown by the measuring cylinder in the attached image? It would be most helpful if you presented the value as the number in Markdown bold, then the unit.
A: **15** mL
